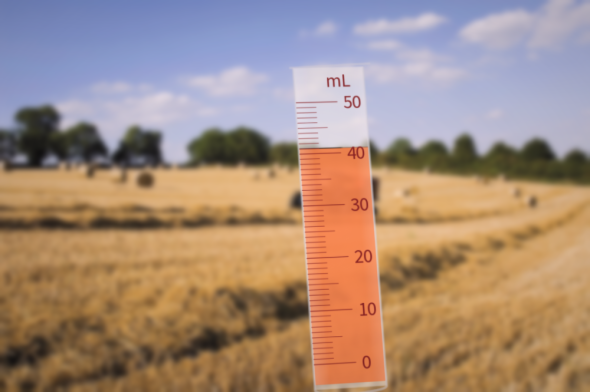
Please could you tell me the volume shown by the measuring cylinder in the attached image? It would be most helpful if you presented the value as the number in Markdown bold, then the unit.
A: **41** mL
